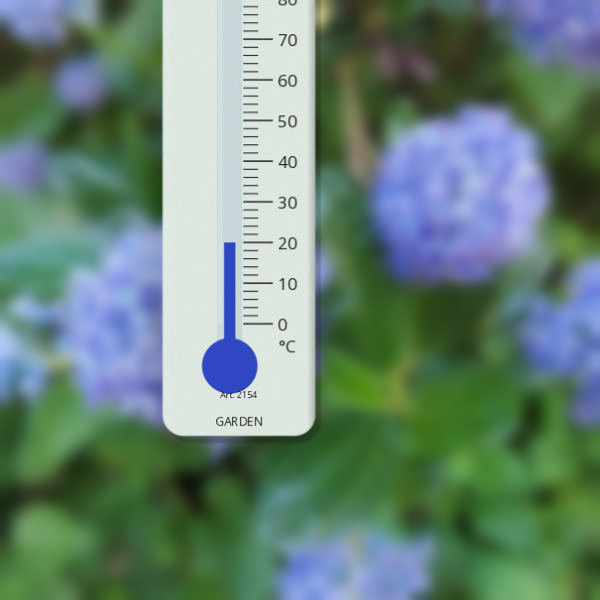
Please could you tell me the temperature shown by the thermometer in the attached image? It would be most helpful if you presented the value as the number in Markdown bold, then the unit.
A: **20** °C
